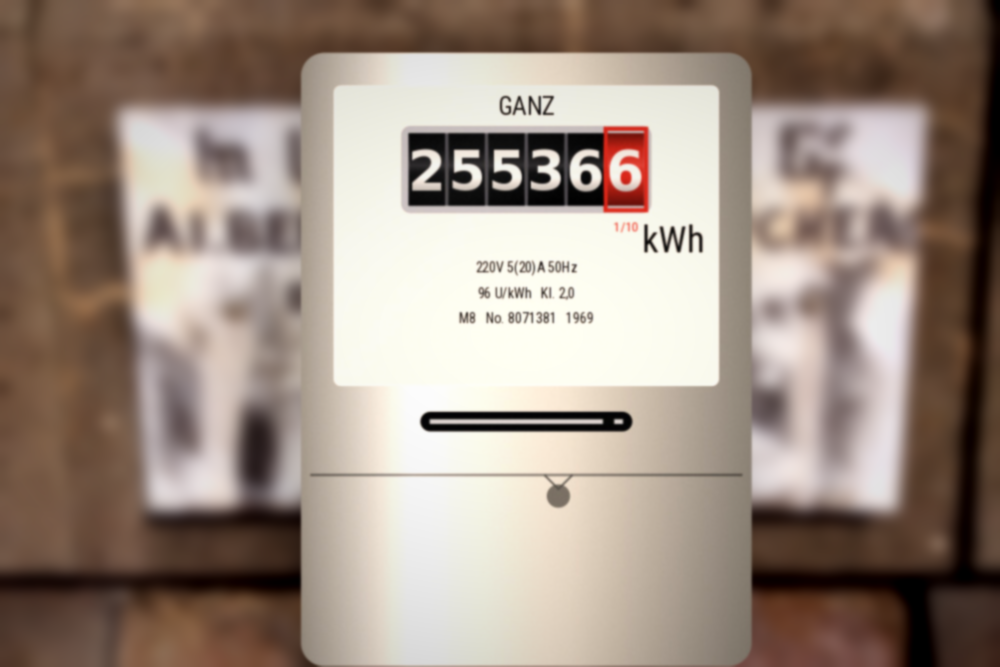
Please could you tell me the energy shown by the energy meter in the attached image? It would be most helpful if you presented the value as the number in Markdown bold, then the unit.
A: **25536.6** kWh
